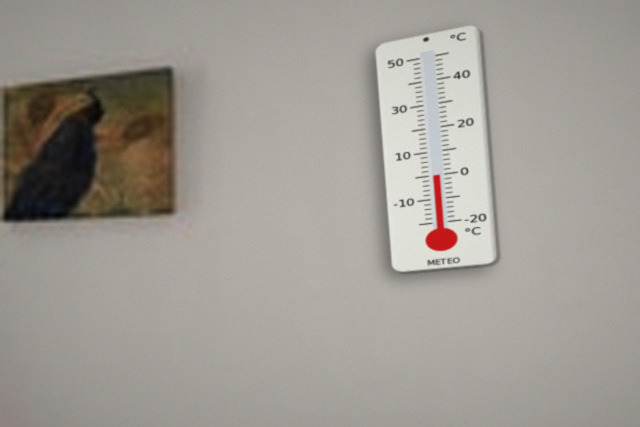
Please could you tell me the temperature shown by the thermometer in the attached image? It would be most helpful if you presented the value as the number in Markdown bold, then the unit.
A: **0** °C
